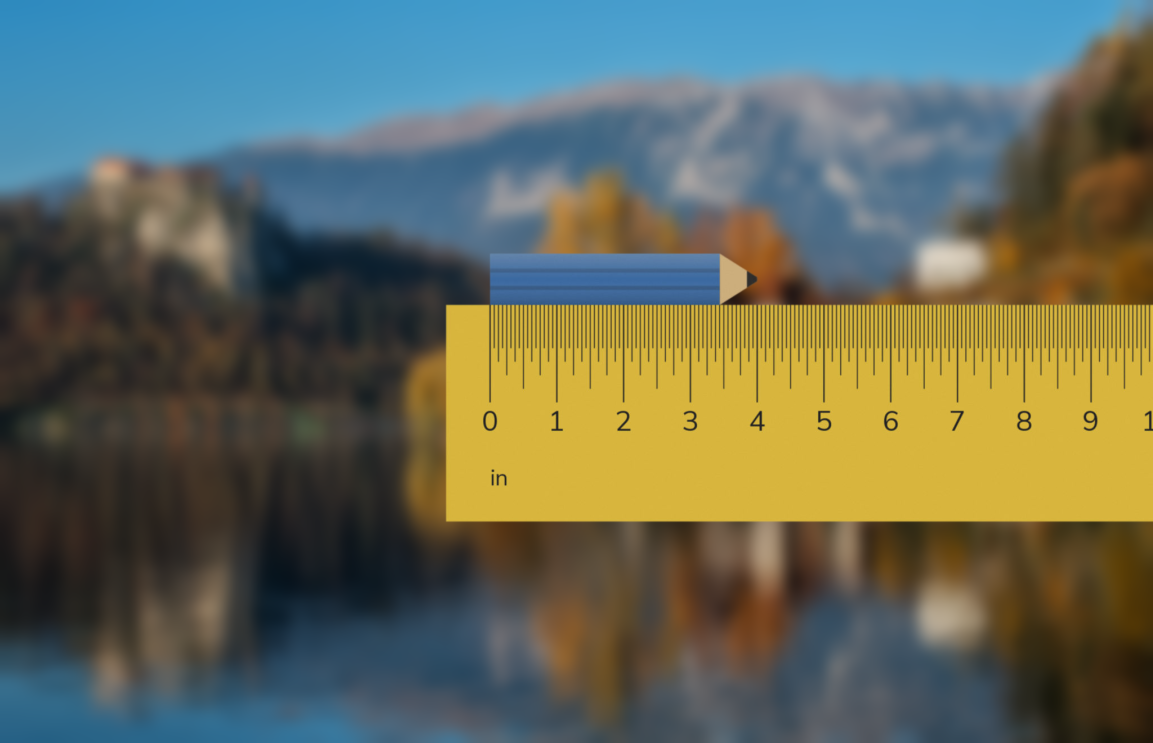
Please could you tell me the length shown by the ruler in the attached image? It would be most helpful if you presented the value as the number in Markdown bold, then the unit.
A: **4** in
